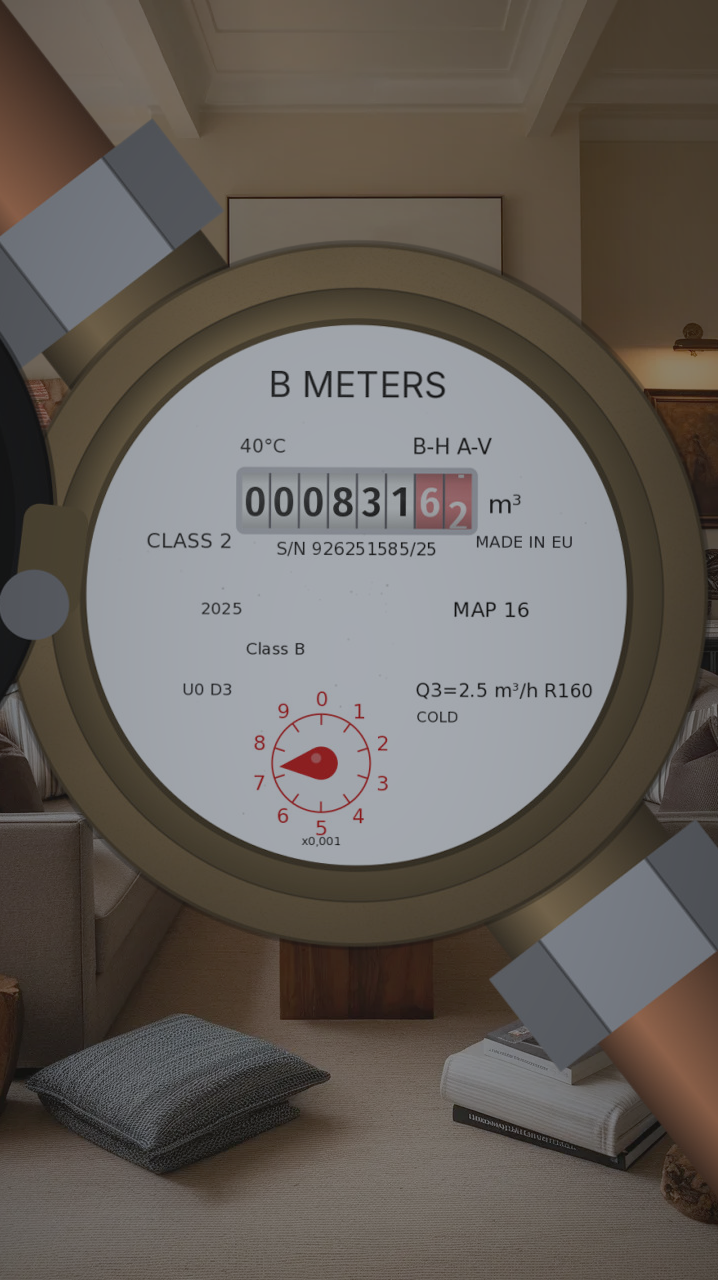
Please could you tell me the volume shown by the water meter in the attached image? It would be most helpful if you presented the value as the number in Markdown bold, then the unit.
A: **831.617** m³
